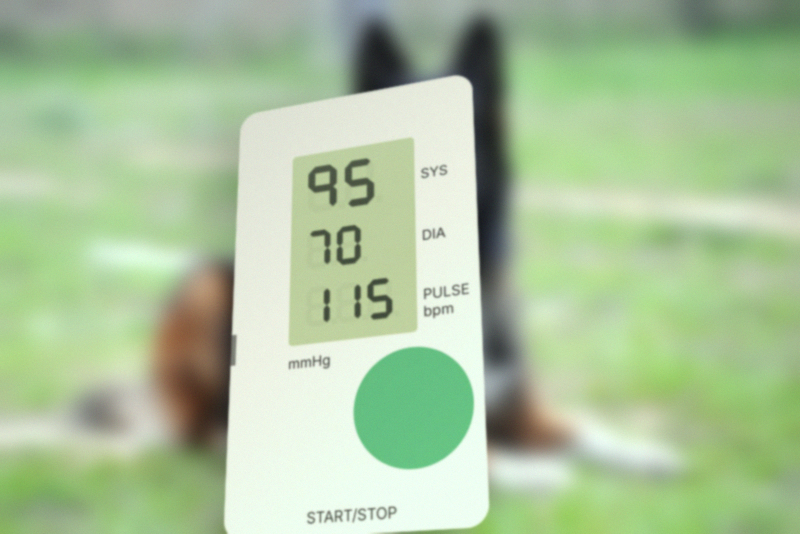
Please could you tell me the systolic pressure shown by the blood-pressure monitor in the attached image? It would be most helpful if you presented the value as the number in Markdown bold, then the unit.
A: **95** mmHg
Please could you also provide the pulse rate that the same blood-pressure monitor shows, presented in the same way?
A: **115** bpm
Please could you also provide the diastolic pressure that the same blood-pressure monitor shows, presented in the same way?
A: **70** mmHg
